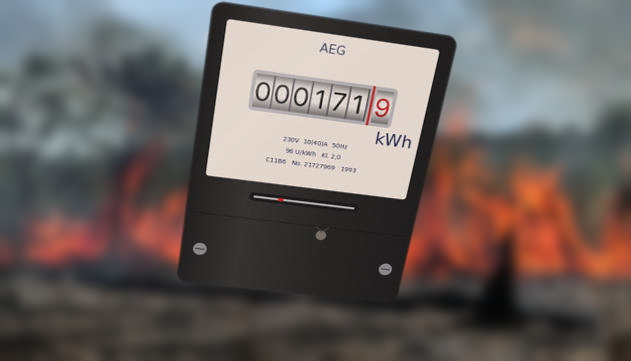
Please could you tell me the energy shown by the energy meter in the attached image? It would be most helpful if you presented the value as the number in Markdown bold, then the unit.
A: **171.9** kWh
